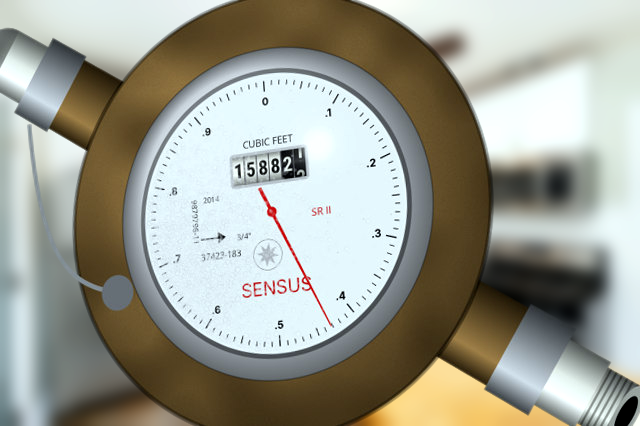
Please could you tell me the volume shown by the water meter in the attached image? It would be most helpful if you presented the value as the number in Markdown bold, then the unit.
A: **158821.43** ft³
